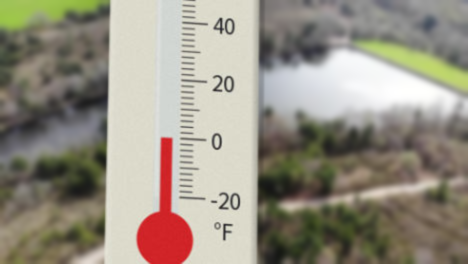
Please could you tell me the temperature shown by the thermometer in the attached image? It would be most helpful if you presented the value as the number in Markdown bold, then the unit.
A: **0** °F
